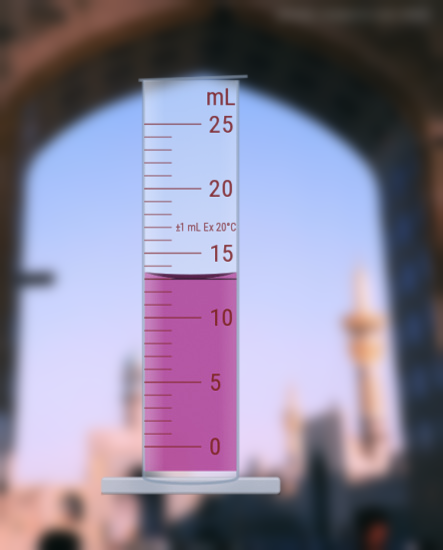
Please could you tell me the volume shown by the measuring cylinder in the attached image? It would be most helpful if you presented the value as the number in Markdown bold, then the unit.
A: **13** mL
